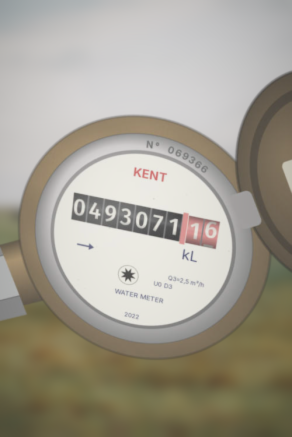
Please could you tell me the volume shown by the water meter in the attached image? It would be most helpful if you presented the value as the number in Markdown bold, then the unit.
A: **493071.16** kL
